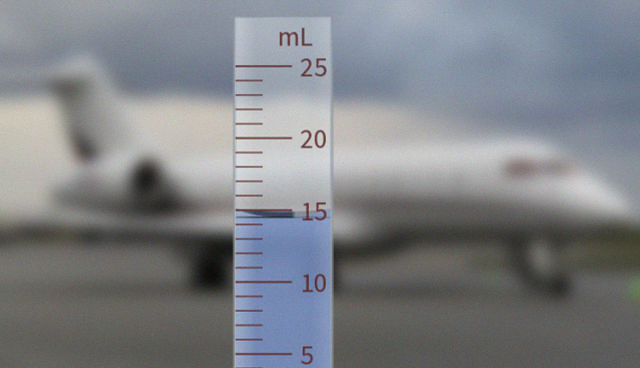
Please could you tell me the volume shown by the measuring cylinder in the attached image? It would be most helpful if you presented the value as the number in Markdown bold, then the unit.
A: **14.5** mL
